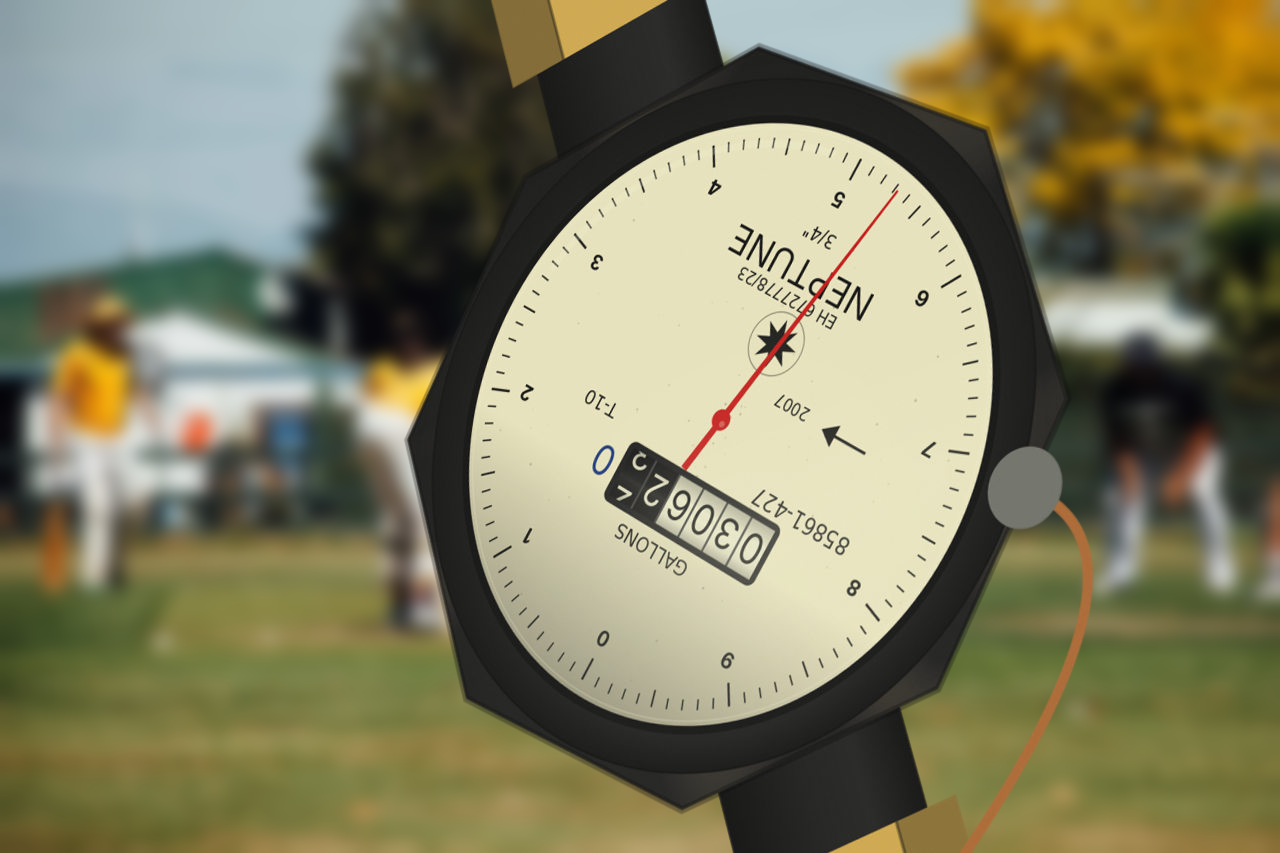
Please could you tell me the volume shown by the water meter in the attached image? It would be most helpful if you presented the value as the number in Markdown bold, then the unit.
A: **306225.3** gal
